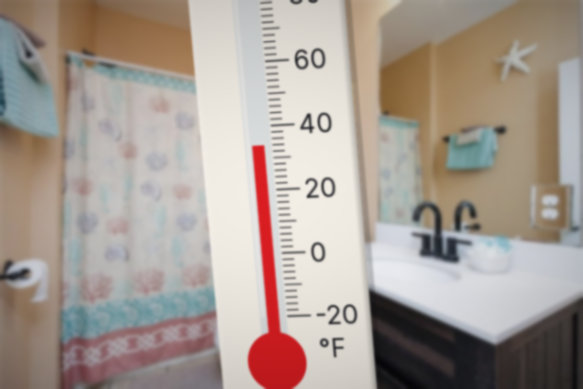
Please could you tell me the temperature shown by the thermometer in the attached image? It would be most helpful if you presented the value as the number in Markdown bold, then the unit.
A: **34** °F
